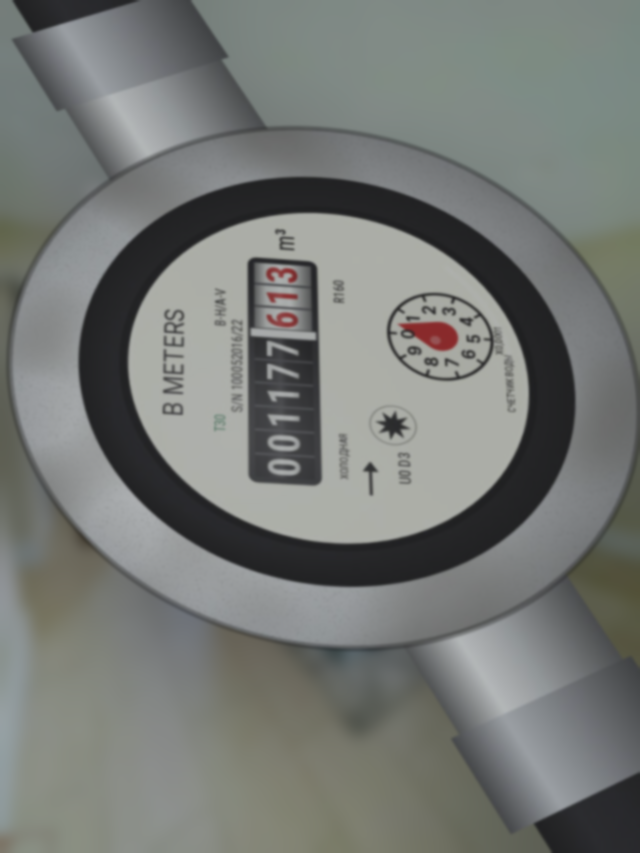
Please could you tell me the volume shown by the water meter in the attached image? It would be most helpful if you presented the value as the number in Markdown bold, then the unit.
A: **1177.6130** m³
